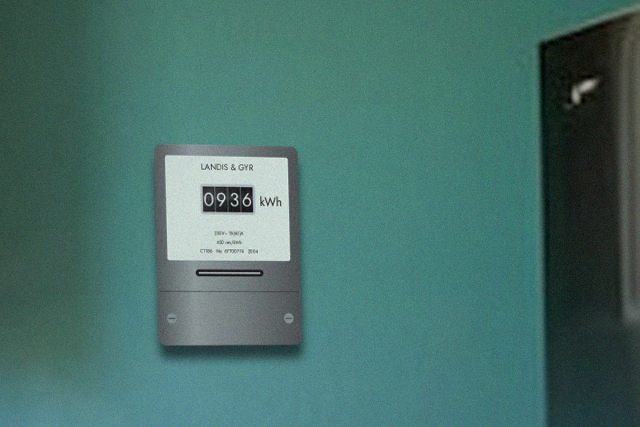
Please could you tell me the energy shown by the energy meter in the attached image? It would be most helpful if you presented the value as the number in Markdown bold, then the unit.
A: **936** kWh
